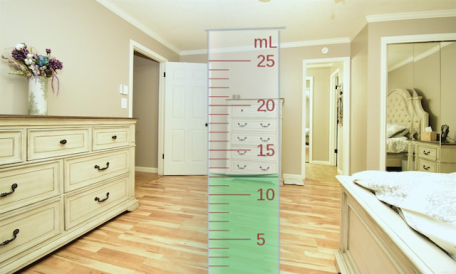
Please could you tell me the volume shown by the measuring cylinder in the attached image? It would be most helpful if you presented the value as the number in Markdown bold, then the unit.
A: **12** mL
